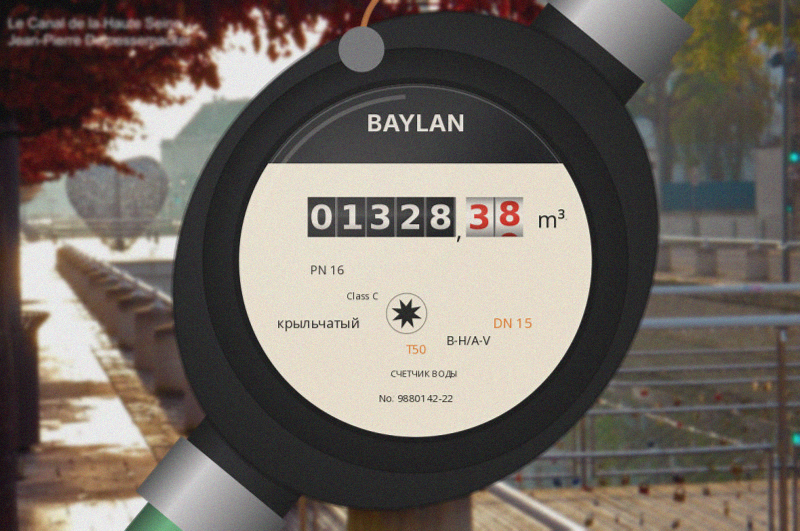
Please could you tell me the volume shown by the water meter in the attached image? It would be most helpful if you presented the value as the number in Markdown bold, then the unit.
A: **1328.38** m³
